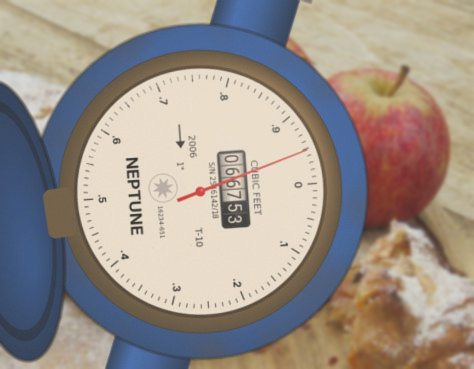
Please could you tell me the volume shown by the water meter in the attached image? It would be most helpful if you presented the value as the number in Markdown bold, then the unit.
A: **66752.95** ft³
